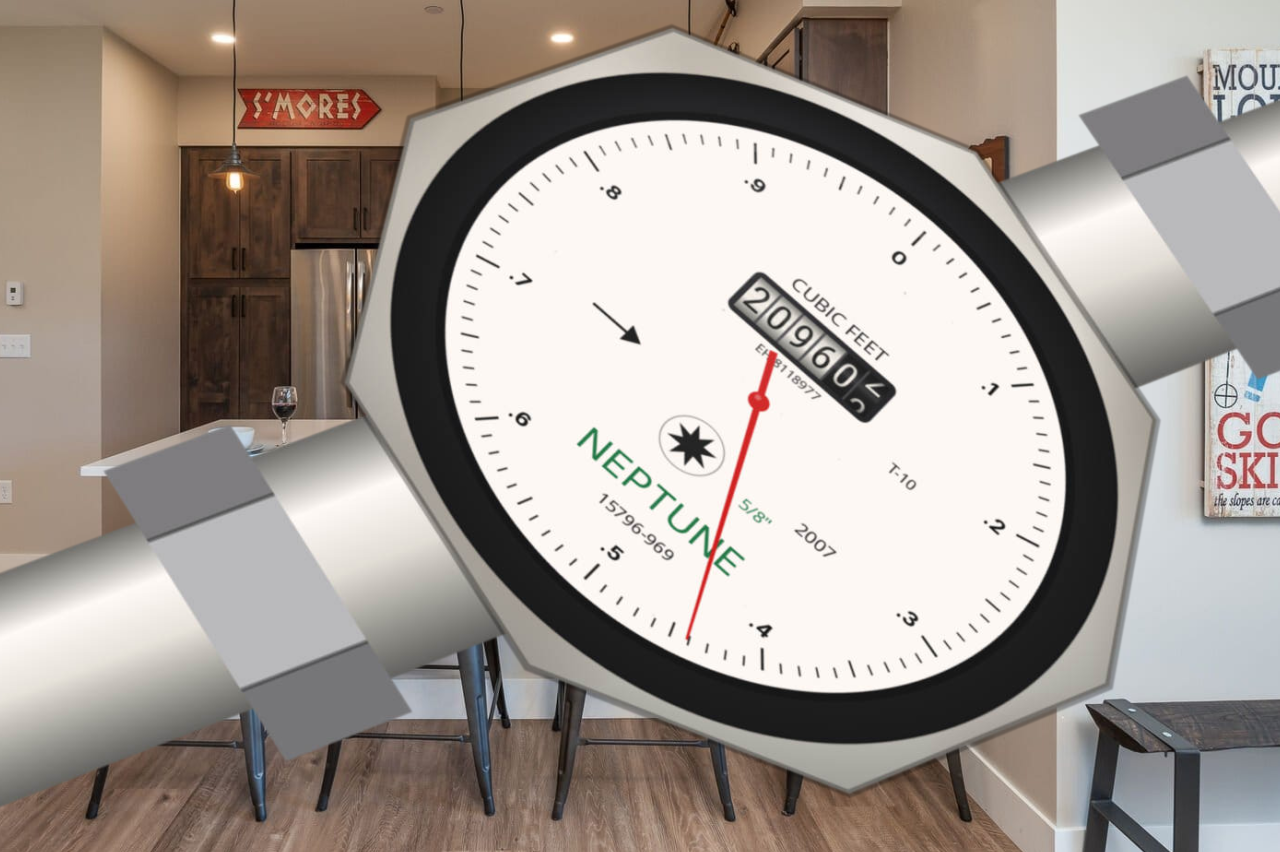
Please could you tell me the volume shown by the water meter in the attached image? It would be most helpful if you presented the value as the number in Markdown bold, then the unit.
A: **209602.44** ft³
